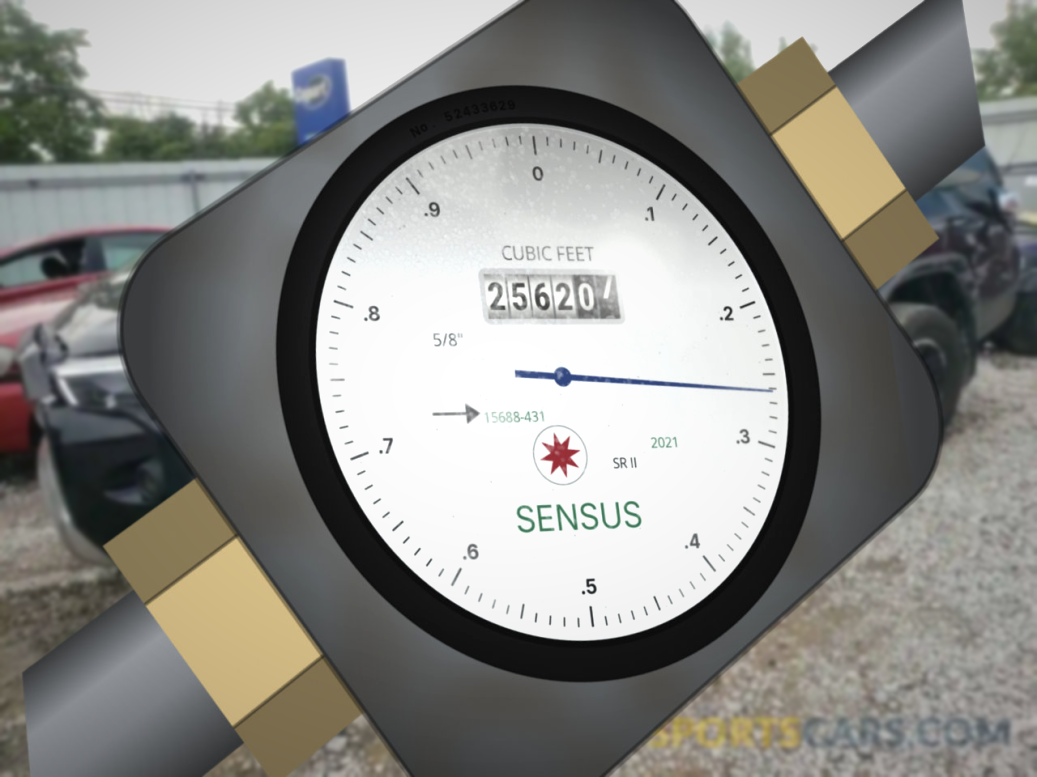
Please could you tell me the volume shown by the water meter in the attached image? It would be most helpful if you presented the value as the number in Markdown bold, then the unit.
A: **256207.26** ft³
